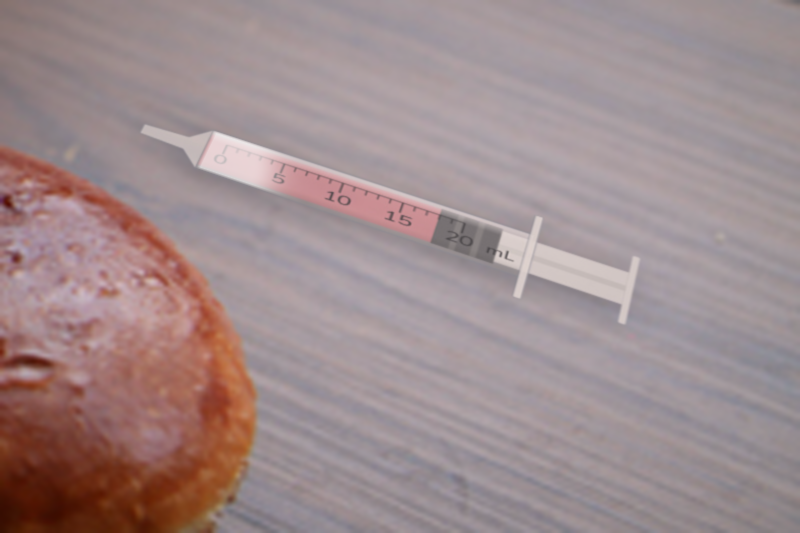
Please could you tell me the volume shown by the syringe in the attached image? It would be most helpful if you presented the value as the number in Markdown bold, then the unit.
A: **18** mL
